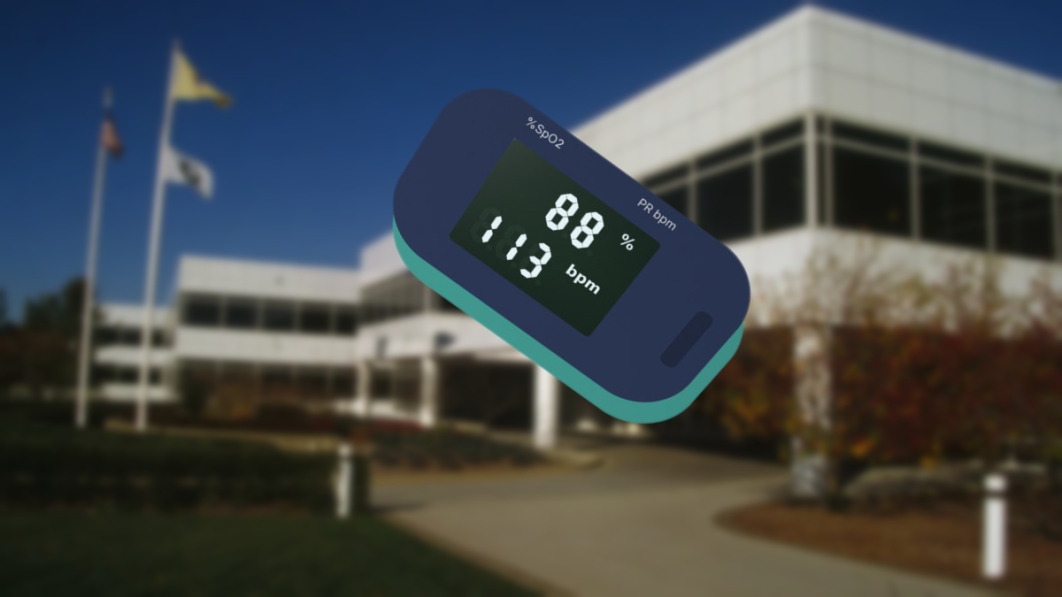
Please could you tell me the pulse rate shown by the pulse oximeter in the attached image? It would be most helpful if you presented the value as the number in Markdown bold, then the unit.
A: **113** bpm
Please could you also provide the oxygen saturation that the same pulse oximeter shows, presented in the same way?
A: **88** %
